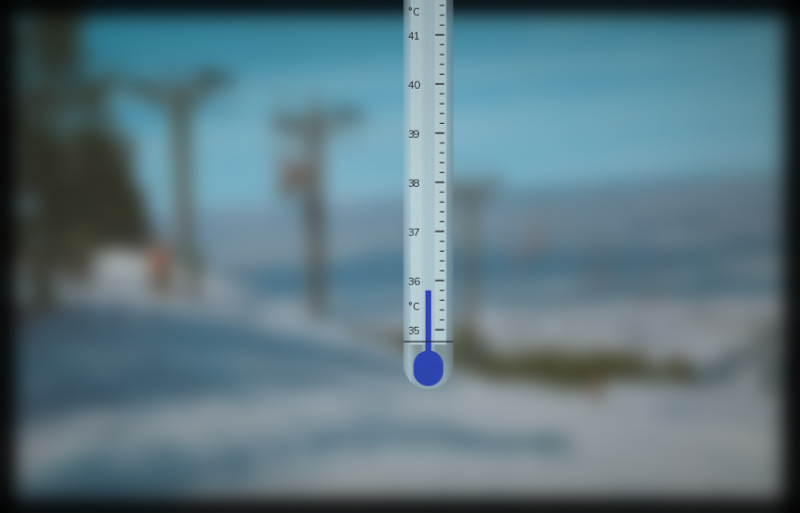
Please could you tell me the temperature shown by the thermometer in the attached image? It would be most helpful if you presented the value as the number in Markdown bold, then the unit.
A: **35.8** °C
